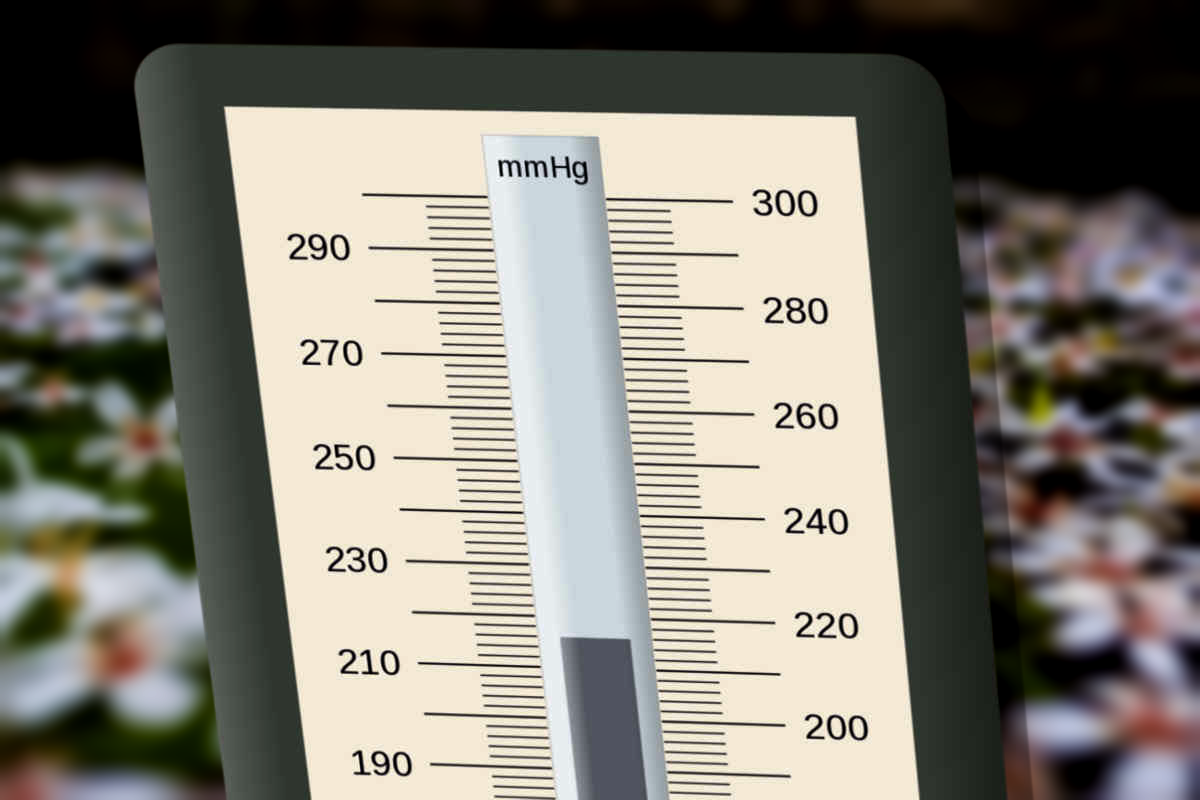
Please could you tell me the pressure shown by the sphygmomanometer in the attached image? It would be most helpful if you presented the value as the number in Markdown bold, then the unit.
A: **216** mmHg
